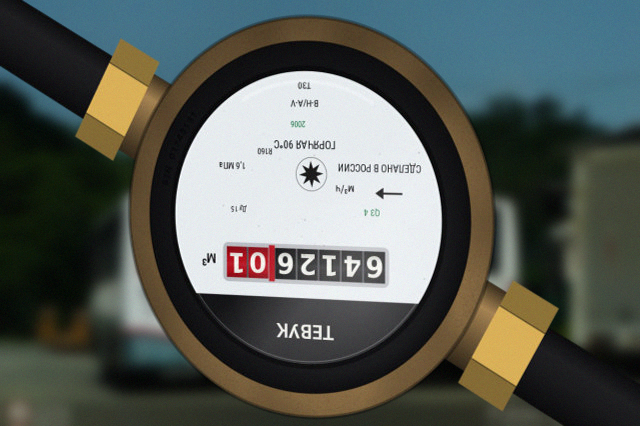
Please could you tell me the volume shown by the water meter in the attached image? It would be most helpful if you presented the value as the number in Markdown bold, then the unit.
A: **64126.01** m³
